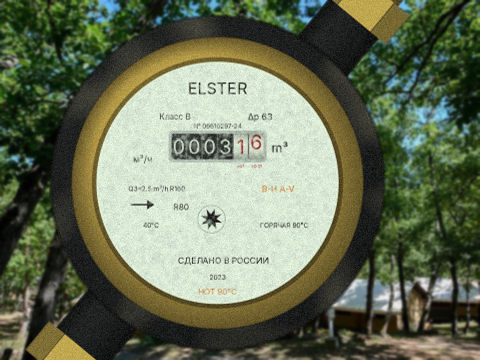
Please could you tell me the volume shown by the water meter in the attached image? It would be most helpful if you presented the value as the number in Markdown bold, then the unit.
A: **3.16** m³
